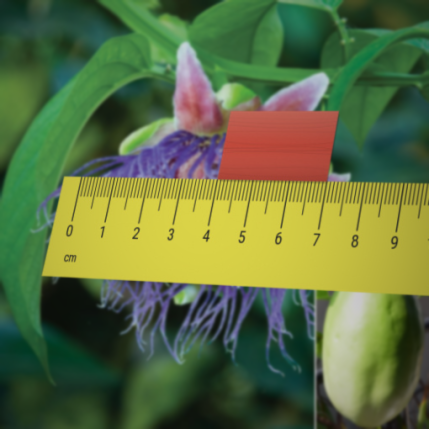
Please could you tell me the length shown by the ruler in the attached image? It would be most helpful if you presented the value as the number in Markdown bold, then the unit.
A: **3** cm
